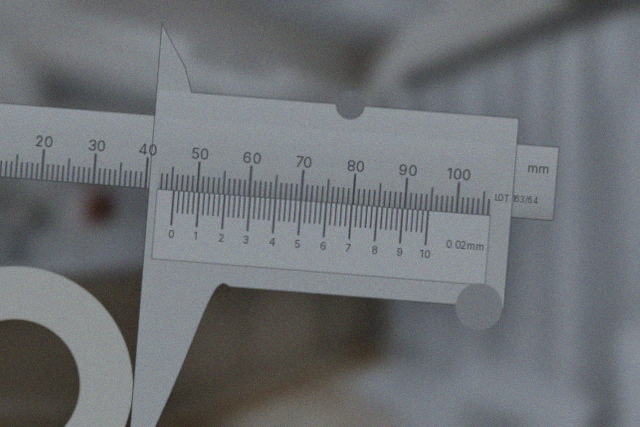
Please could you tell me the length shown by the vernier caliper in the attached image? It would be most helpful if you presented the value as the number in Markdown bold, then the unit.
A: **45.5** mm
